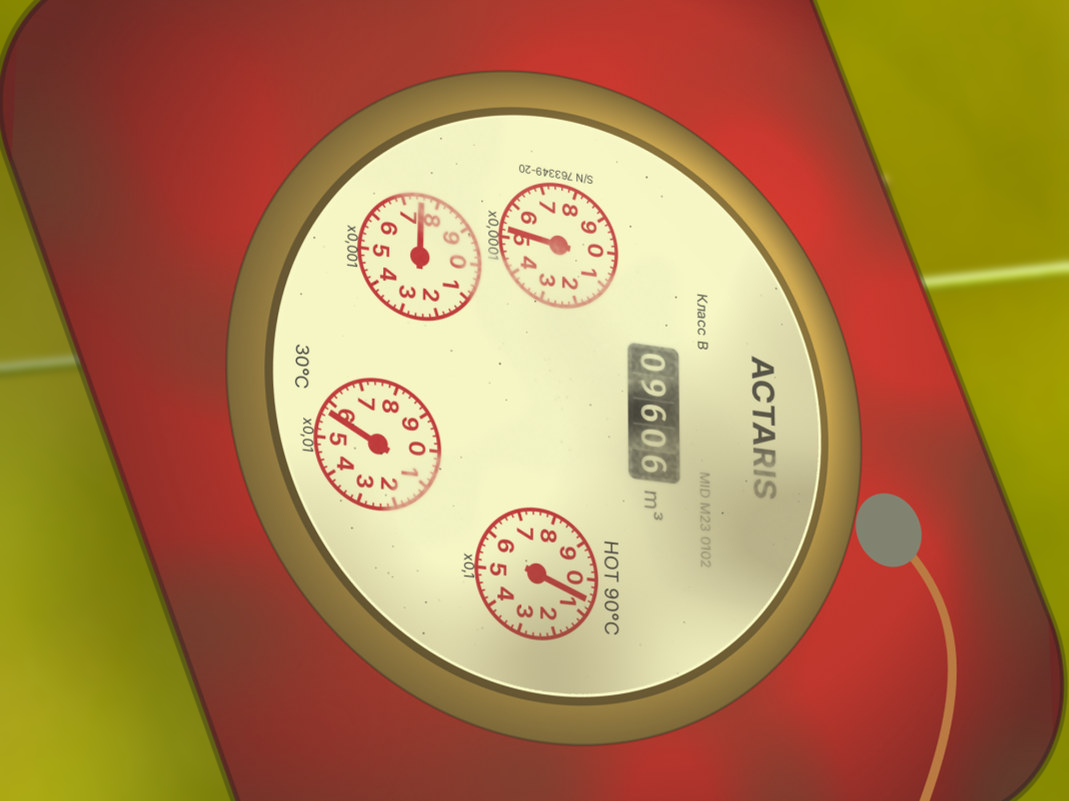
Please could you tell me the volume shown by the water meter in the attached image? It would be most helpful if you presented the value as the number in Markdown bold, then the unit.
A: **9606.0575** m³
